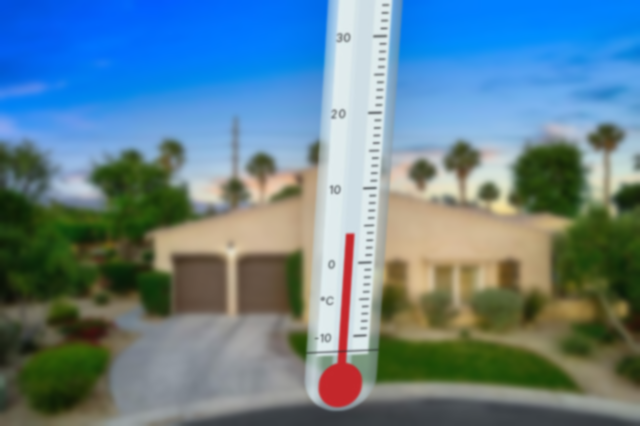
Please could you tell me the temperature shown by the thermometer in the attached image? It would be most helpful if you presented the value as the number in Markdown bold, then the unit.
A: **4** °C
